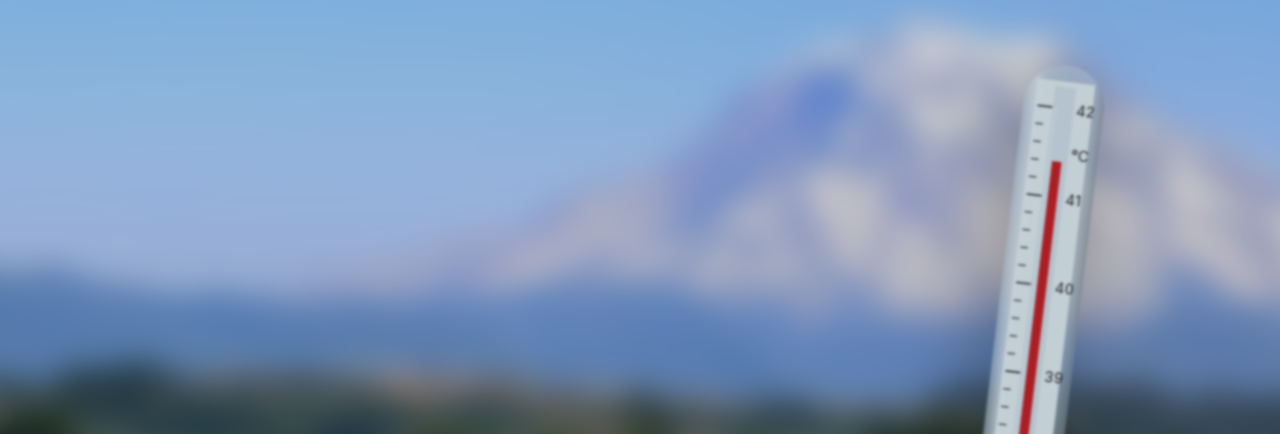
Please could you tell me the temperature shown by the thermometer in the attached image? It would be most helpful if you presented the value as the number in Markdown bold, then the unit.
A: **41.4** °C
